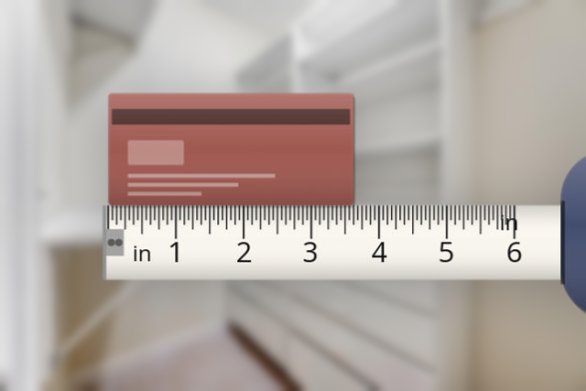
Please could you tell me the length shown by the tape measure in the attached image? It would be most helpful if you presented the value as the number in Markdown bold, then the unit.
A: **3.625** in
